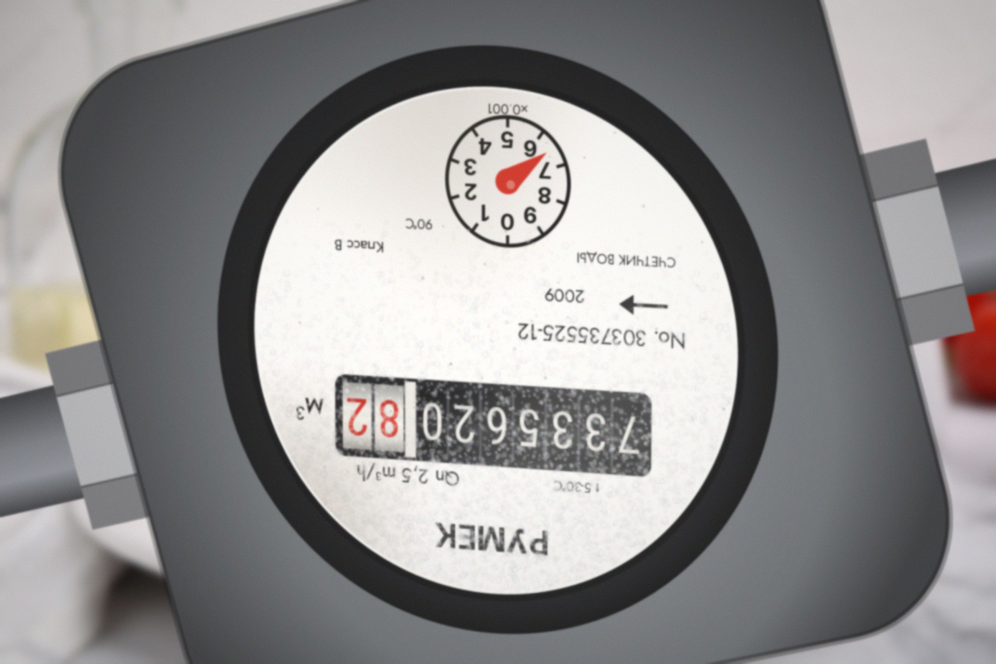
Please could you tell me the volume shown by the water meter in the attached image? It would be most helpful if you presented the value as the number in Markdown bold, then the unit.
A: **7335620.826** m³
